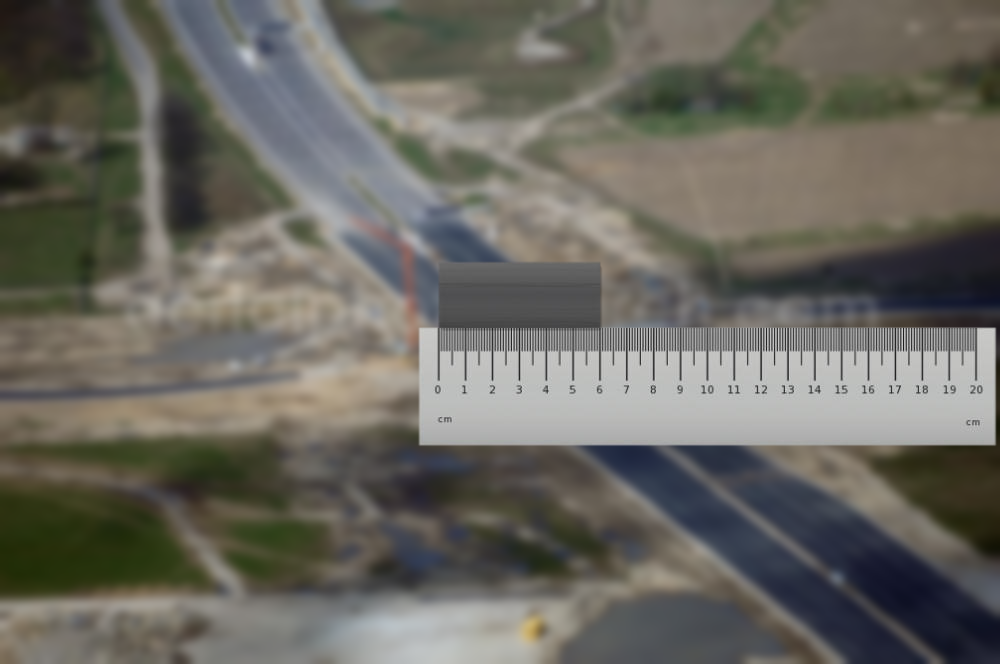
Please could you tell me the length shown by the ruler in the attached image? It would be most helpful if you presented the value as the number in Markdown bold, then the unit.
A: **6** cm
